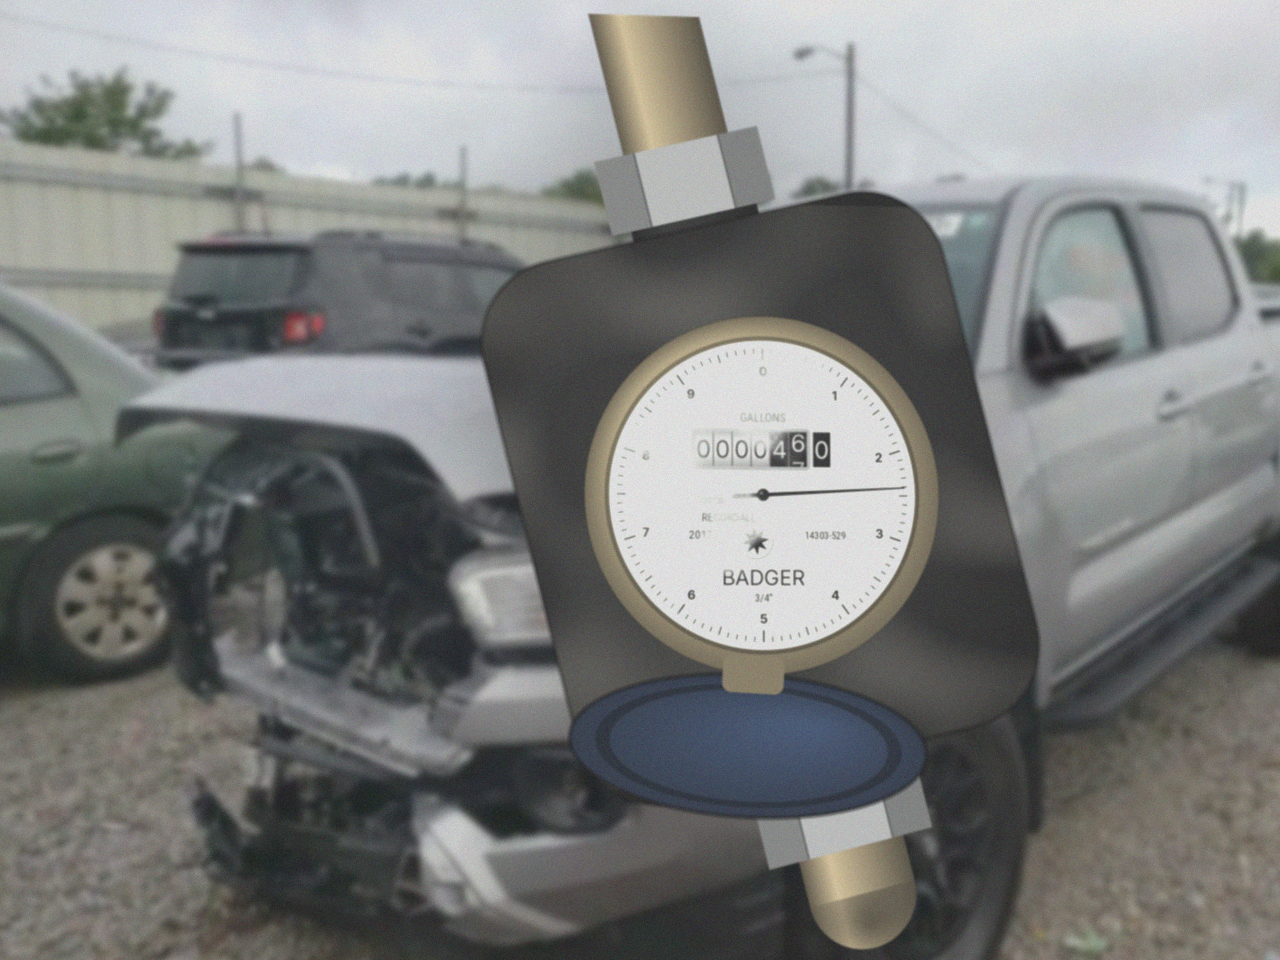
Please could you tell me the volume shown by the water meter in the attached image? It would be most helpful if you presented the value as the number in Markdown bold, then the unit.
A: **462.4** gal
